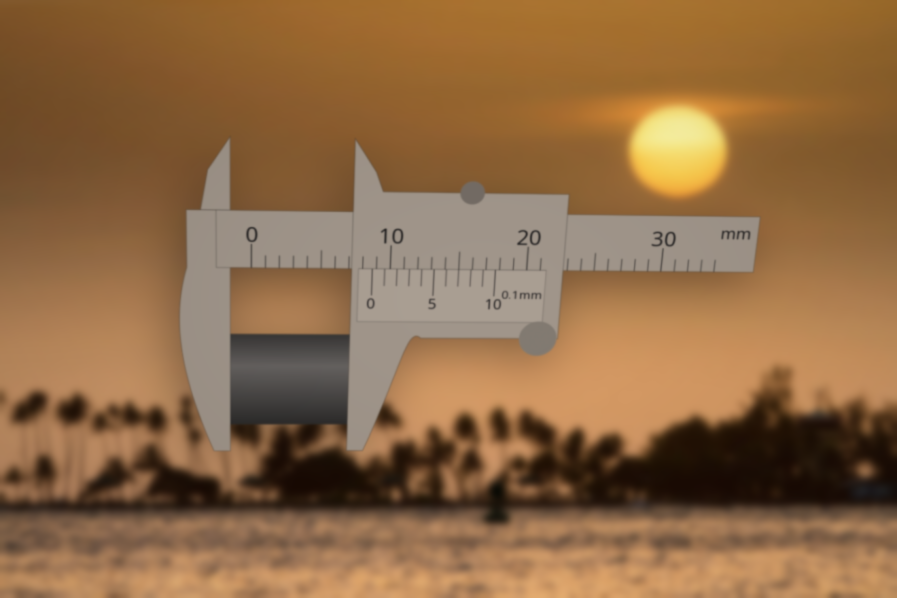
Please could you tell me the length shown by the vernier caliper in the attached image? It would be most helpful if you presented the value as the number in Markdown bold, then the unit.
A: **8.7** mm
